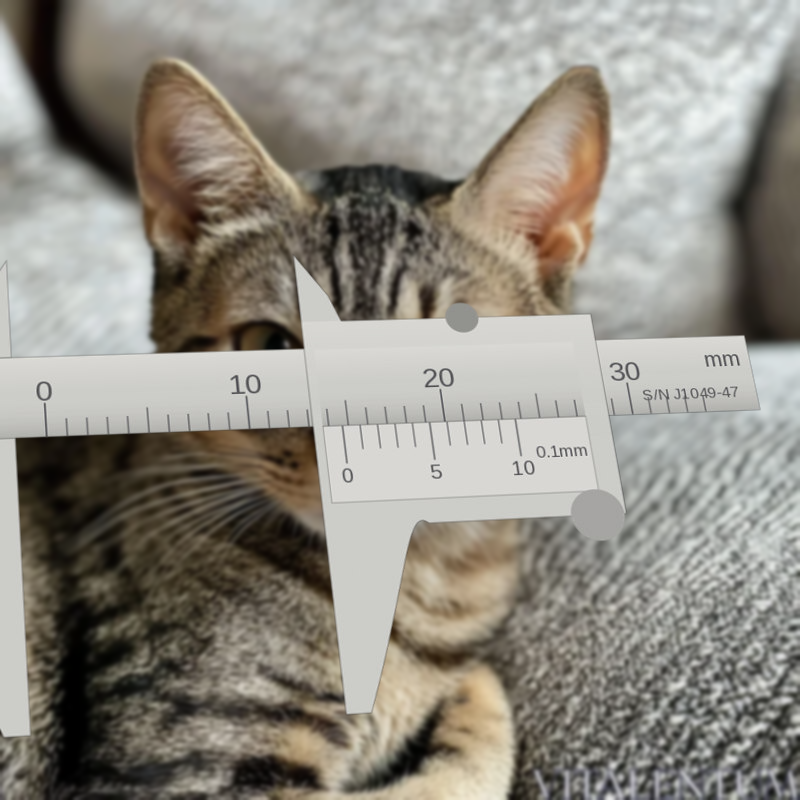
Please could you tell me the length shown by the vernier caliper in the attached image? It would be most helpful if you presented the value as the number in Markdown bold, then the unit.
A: **14.7** mm
